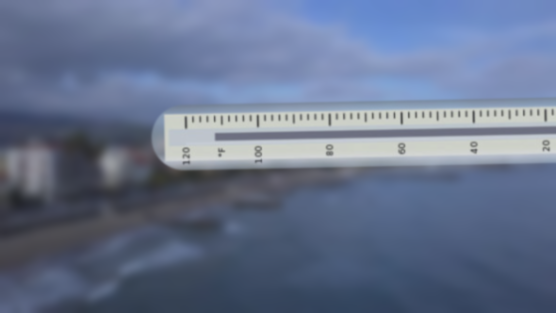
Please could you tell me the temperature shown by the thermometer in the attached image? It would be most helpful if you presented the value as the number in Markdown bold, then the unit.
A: **112** °F
